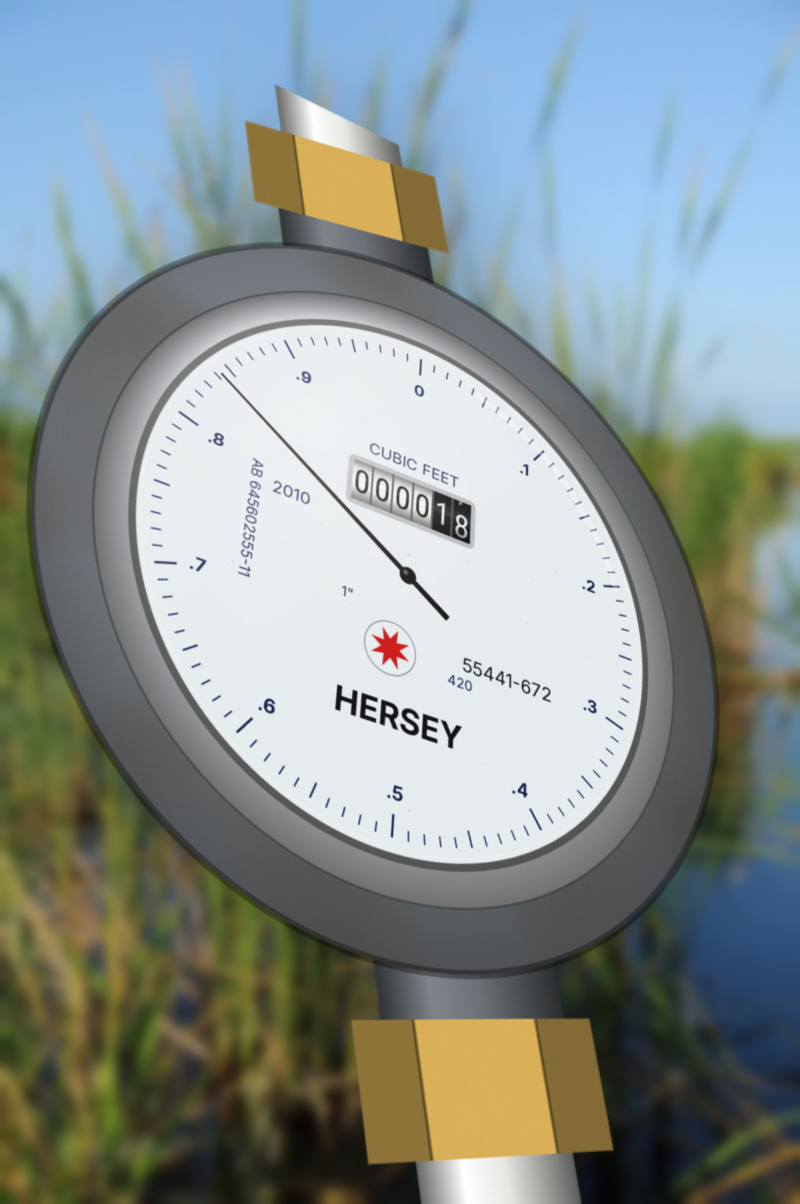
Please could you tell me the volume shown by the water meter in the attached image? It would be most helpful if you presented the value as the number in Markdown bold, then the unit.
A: **17.84** ft³
